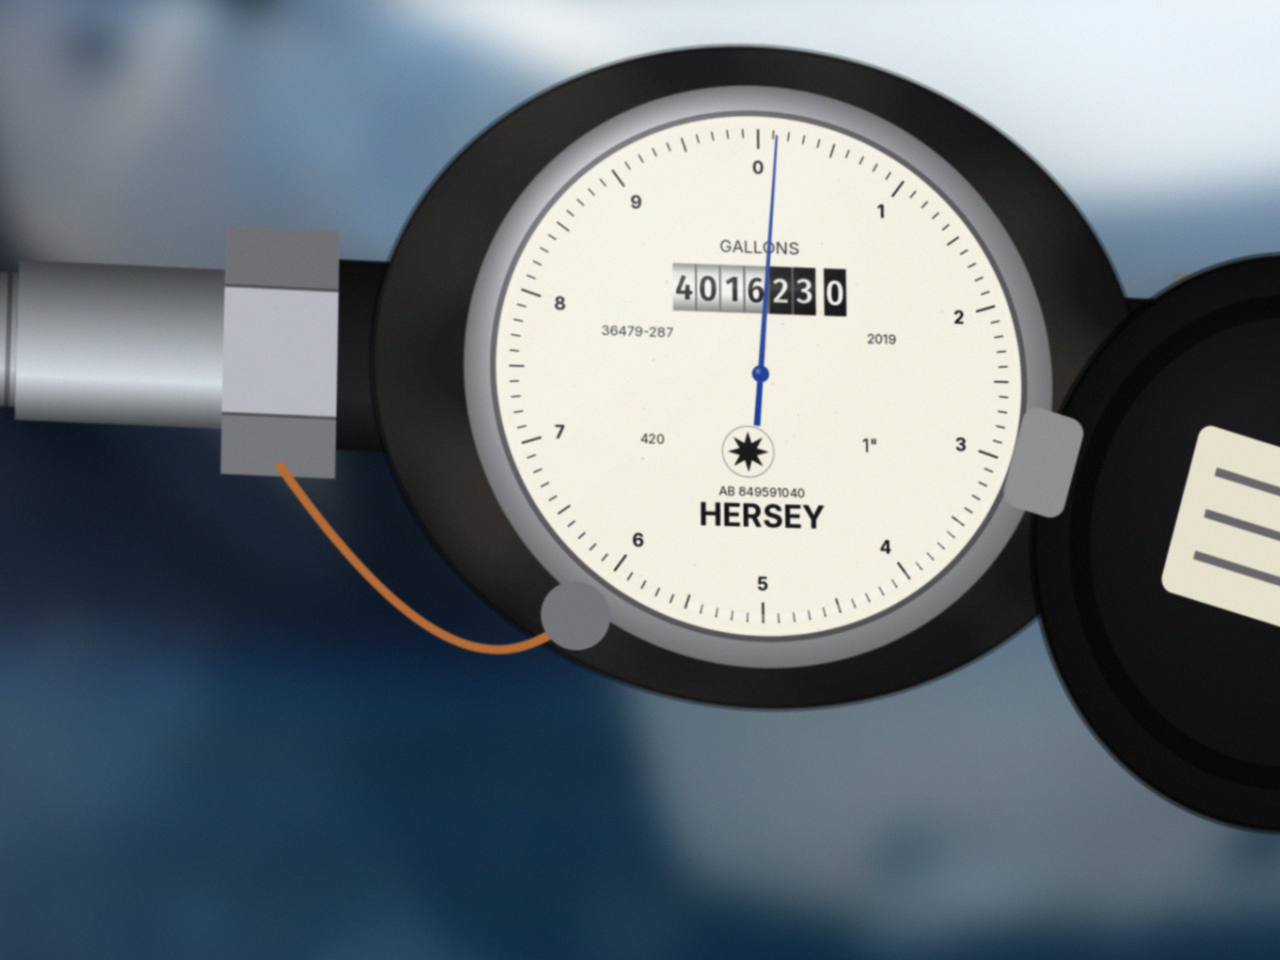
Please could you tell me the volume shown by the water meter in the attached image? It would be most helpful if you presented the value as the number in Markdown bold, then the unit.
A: **4016230.1** gal
